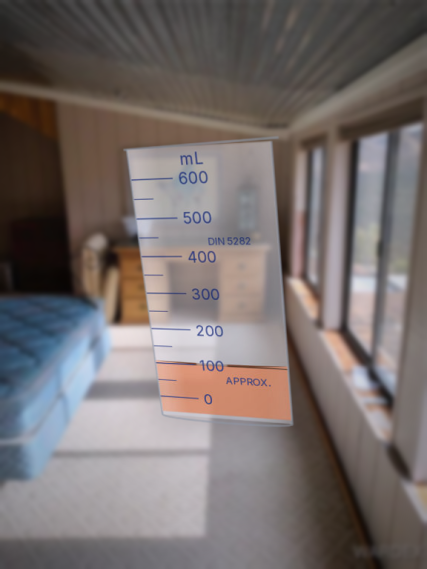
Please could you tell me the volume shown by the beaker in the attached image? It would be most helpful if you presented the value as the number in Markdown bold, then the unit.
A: **100** mL
